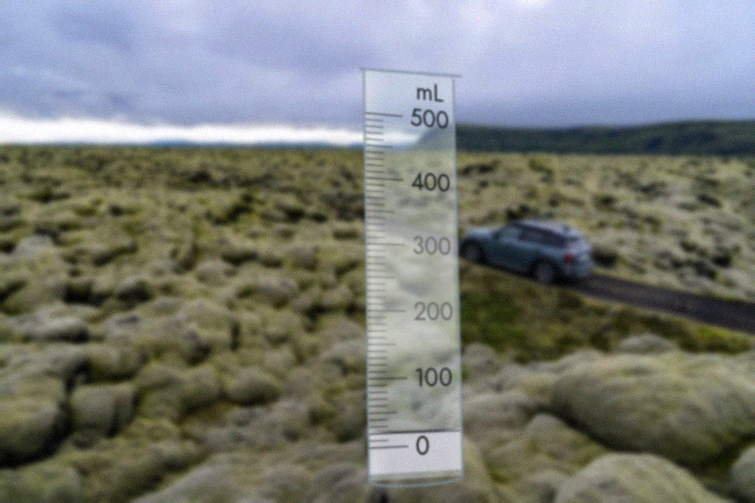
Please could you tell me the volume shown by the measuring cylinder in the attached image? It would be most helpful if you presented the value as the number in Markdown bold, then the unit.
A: **20** mL
